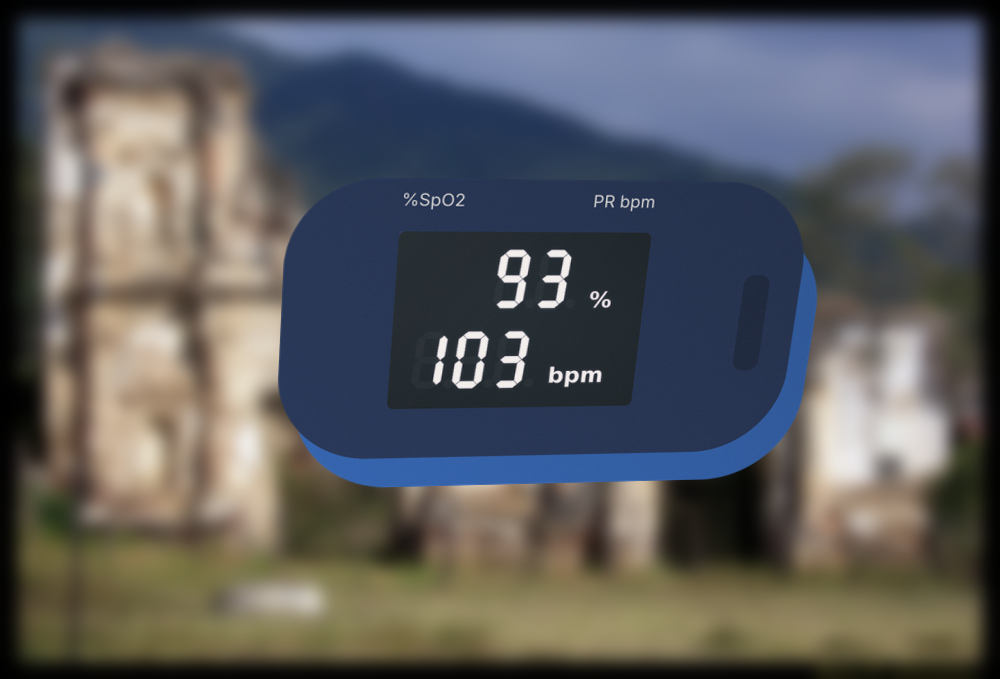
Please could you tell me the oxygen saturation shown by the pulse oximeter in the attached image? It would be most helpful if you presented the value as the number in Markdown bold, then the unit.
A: **93** %
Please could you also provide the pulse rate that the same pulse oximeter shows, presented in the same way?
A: **103** bpm
